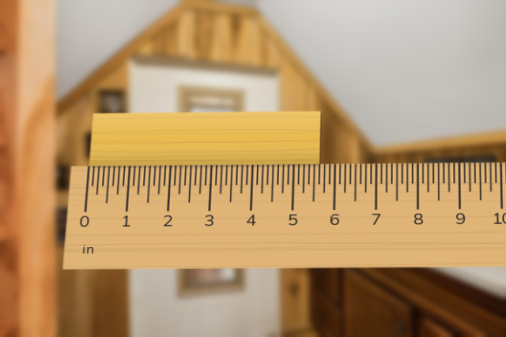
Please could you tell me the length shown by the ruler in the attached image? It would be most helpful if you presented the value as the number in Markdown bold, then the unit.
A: **5.625** in
